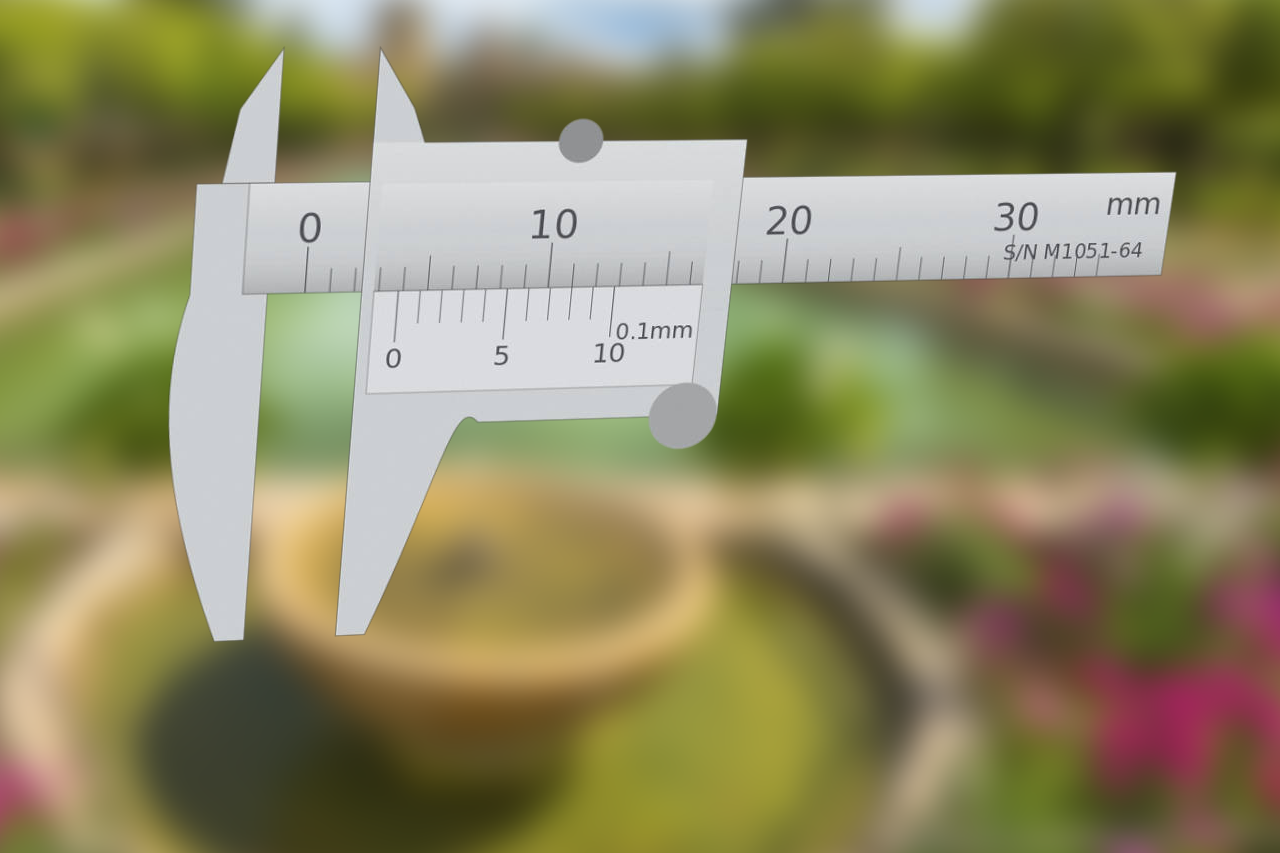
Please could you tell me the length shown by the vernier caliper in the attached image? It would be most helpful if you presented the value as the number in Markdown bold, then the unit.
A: **3.8** mm
